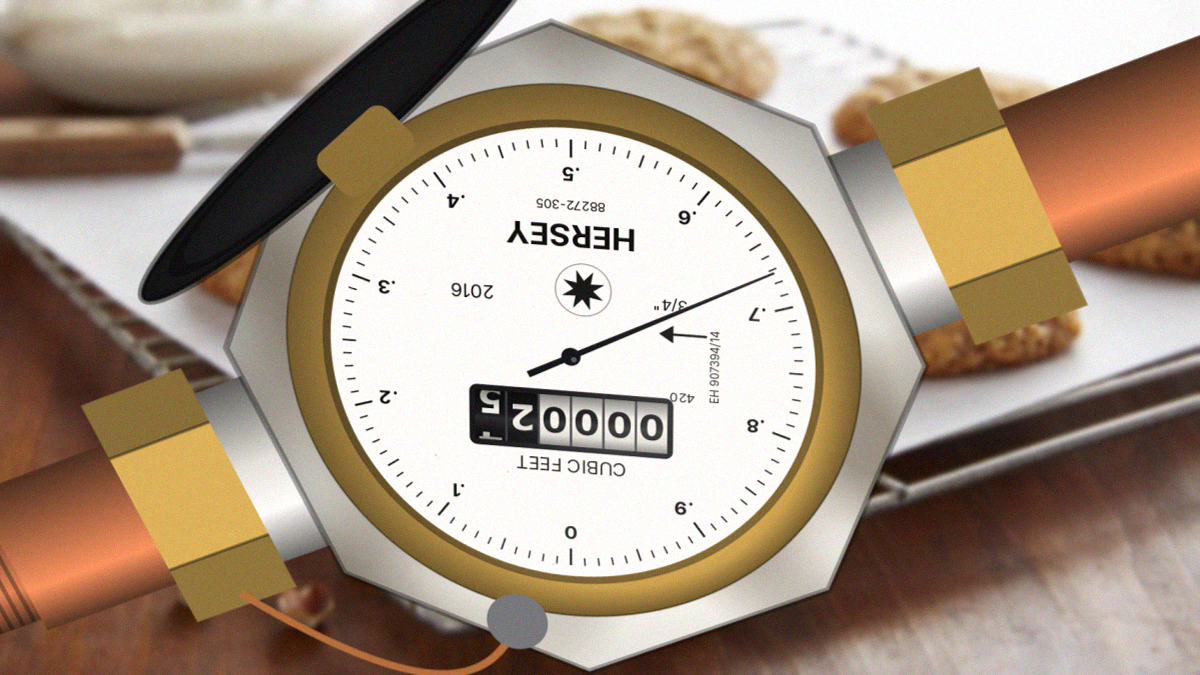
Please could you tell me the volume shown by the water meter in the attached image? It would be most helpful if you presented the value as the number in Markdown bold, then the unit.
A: **24.67** ft³
